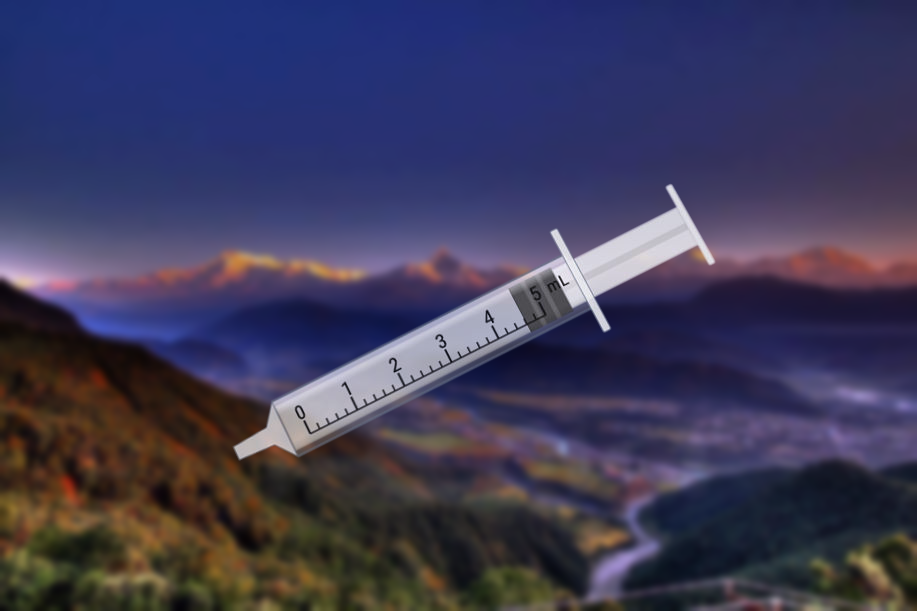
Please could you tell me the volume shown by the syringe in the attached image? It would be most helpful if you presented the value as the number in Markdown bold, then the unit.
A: **4.6** mL
